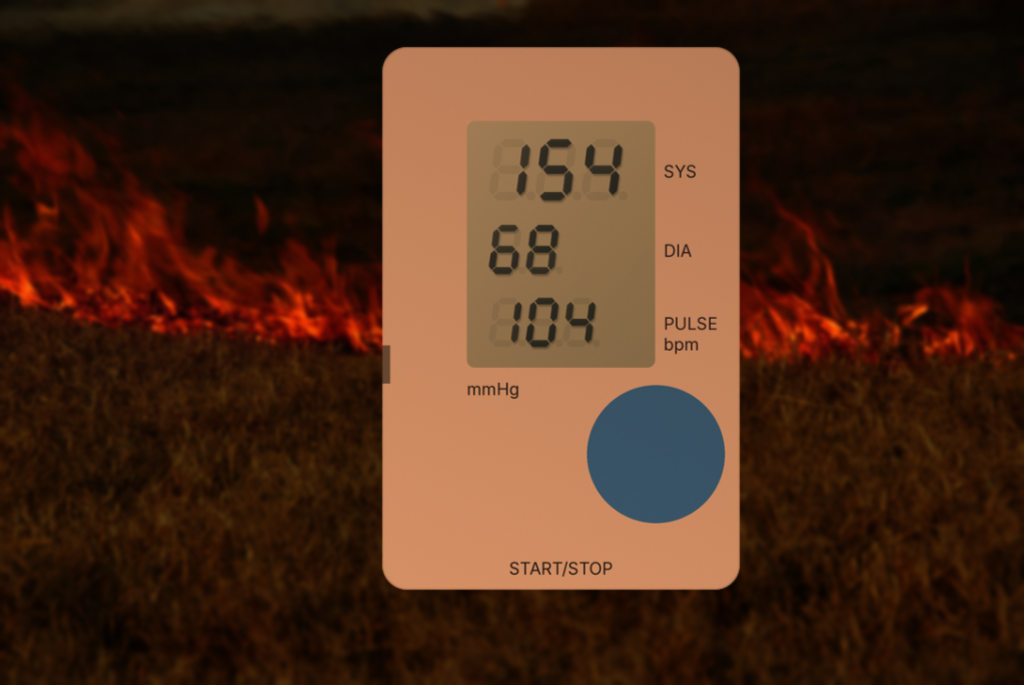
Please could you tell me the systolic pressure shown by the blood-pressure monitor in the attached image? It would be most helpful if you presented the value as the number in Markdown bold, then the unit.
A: **154** mmHg
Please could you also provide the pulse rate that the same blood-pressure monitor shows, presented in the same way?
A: **104** bpm
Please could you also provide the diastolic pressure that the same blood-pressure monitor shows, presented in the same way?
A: **68** mmHg
